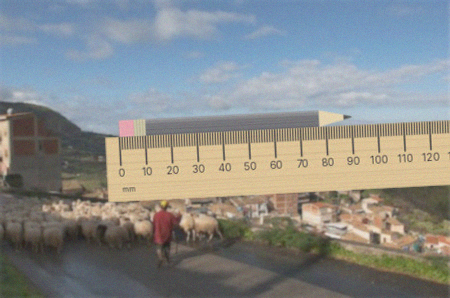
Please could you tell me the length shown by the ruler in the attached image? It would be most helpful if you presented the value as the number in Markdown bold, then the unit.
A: **90** mm
